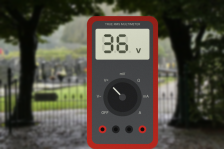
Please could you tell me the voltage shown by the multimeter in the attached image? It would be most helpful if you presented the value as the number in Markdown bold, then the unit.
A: **36** V
